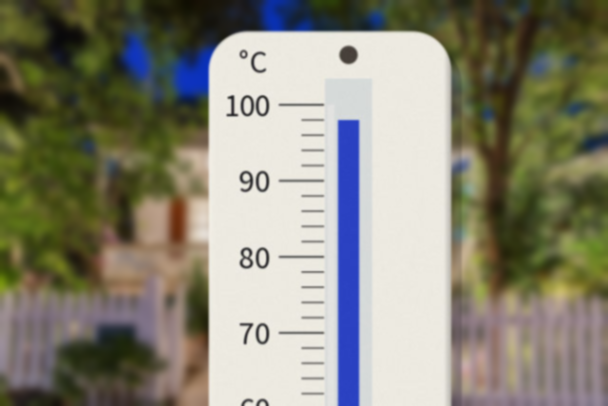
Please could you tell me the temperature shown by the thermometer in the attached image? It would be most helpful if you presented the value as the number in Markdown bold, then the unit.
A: **98** °C
